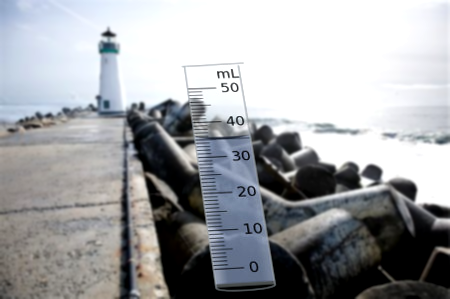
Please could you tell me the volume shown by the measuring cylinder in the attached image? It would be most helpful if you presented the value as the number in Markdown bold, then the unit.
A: **35** mL
